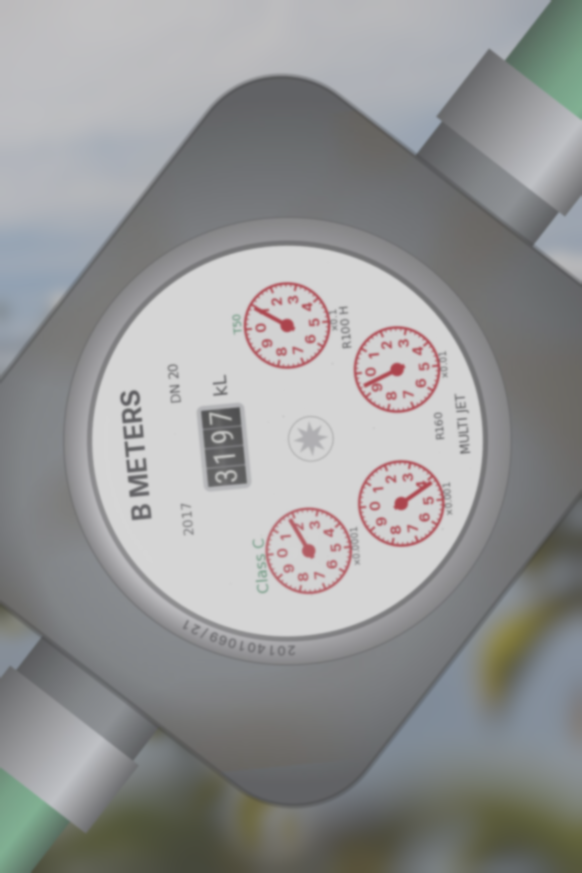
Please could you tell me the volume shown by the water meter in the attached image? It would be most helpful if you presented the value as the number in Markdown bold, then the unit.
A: **3197.0941** kL
